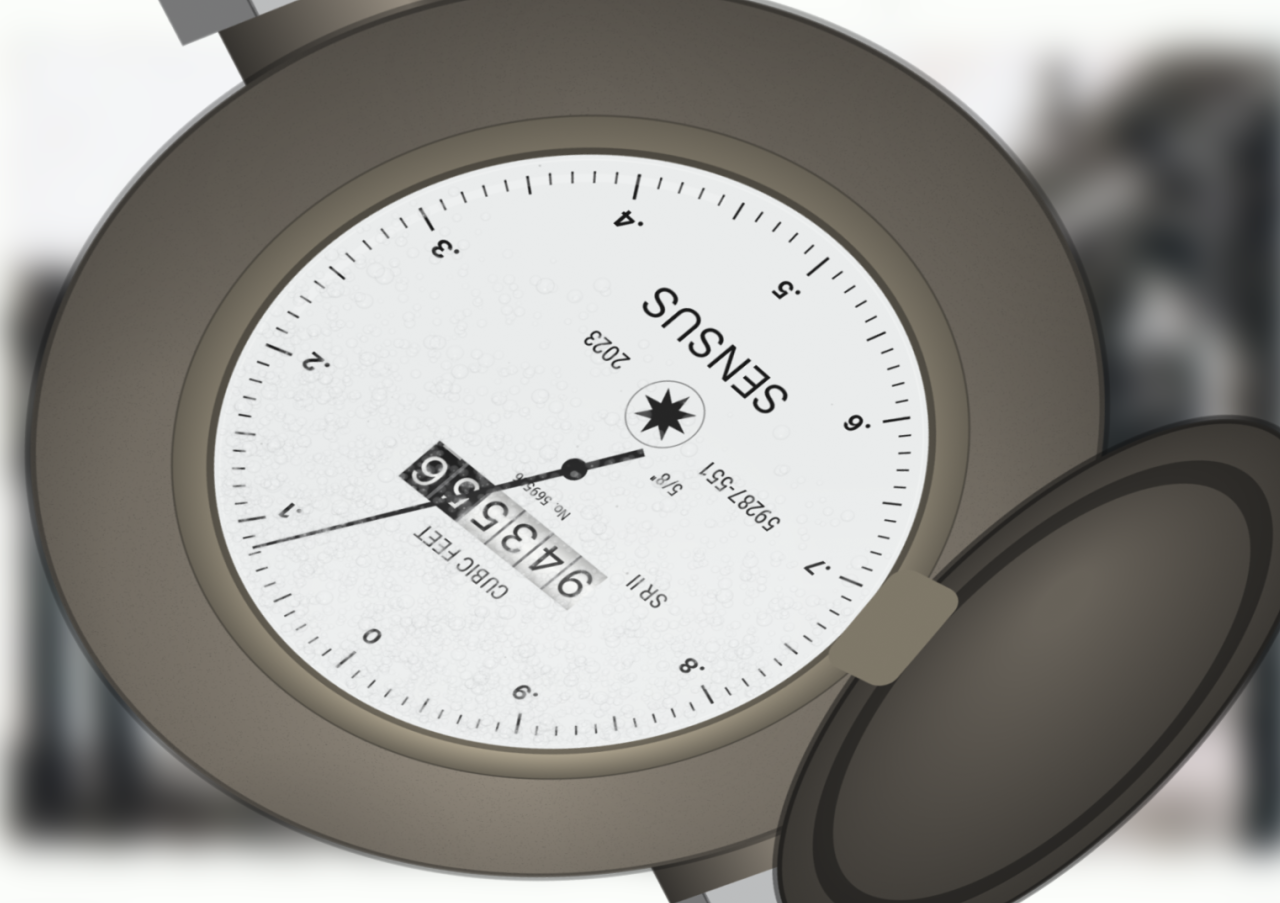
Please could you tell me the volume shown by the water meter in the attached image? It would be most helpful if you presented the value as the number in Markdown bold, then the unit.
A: **943556.08** ft³
